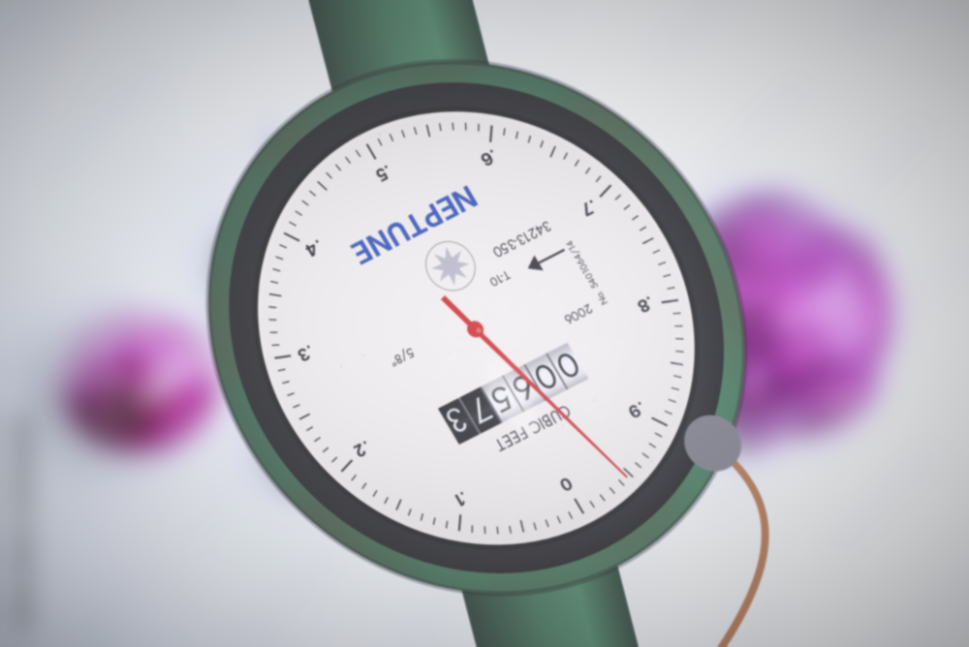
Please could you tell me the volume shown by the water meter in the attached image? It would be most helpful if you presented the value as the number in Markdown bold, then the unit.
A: **6572.95** ft³
